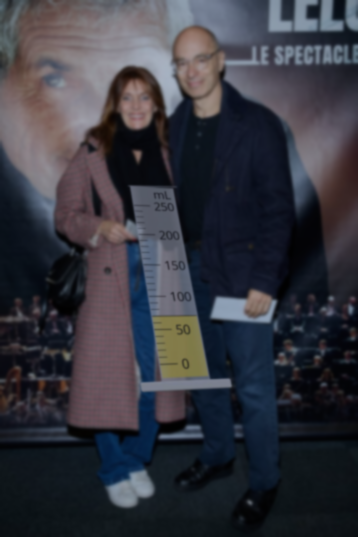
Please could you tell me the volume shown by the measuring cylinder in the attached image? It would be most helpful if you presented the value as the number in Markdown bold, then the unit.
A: **70** mL
